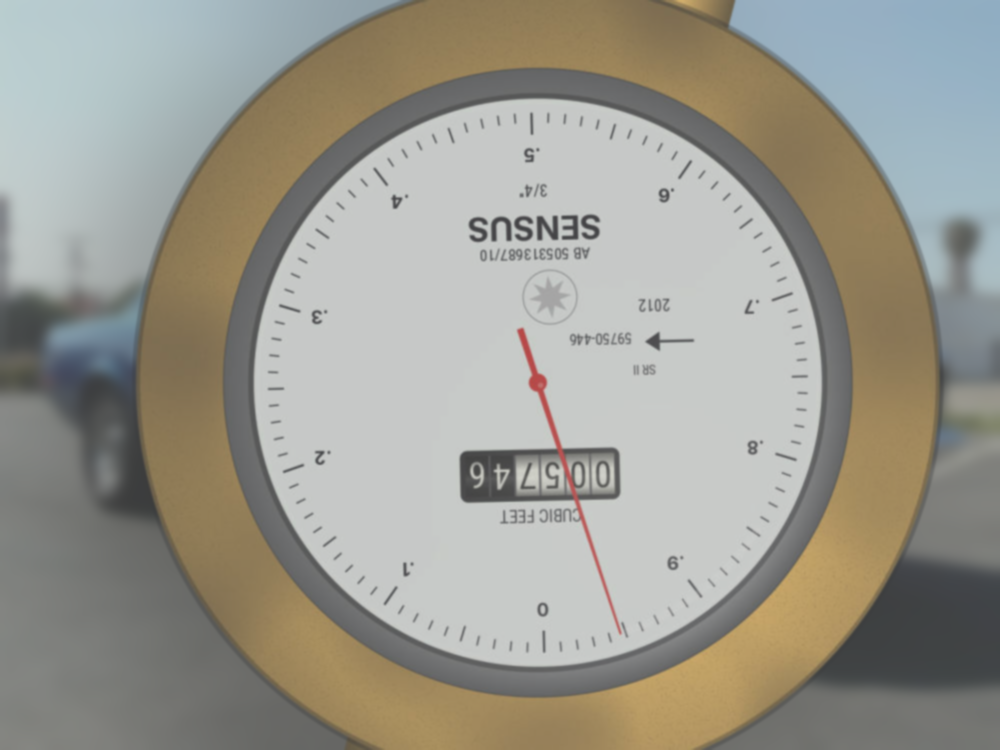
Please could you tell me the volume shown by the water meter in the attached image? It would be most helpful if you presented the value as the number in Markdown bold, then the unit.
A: **5745.95** ft³
